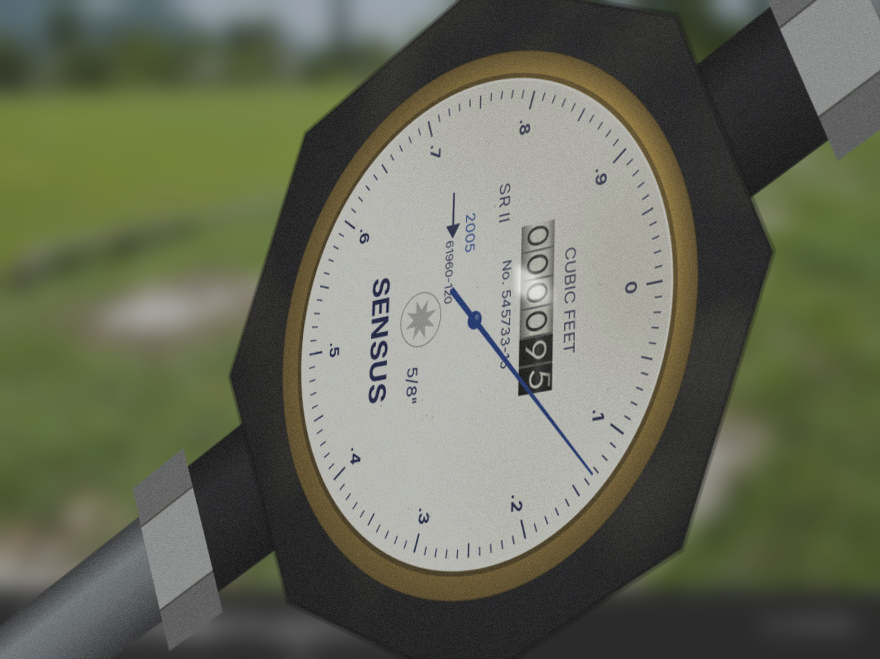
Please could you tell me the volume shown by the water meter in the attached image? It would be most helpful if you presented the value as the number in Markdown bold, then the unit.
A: **95.13** ft³
